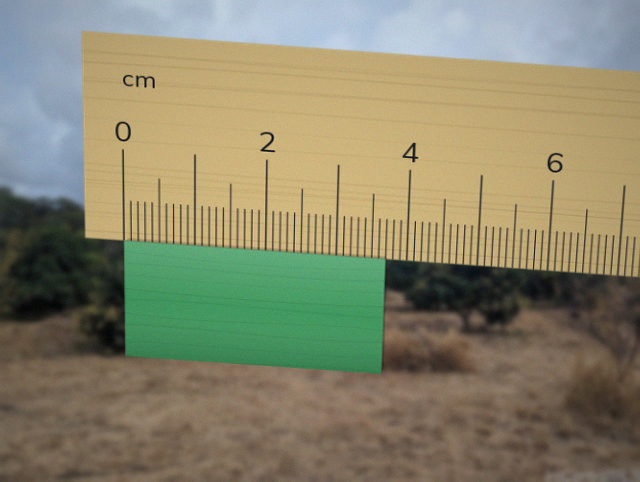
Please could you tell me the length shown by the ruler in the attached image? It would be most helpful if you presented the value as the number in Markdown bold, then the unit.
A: **3.7** cm
